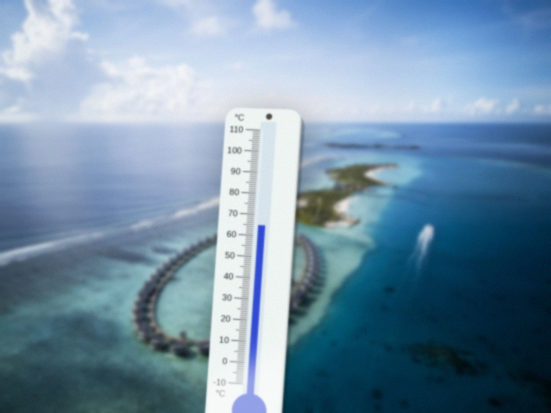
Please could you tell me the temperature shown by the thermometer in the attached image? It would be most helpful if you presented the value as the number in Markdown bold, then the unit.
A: **65** °C
